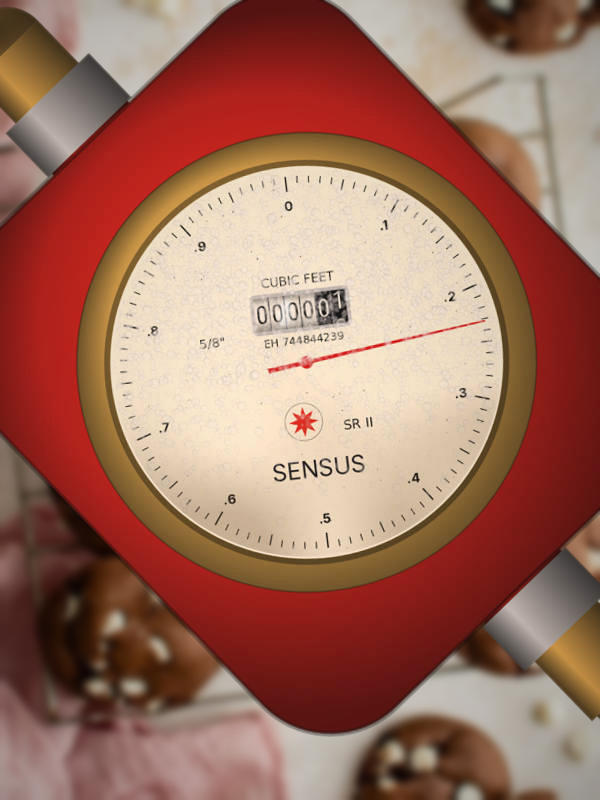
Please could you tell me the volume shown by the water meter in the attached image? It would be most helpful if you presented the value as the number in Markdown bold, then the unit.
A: **1.23** ft³
